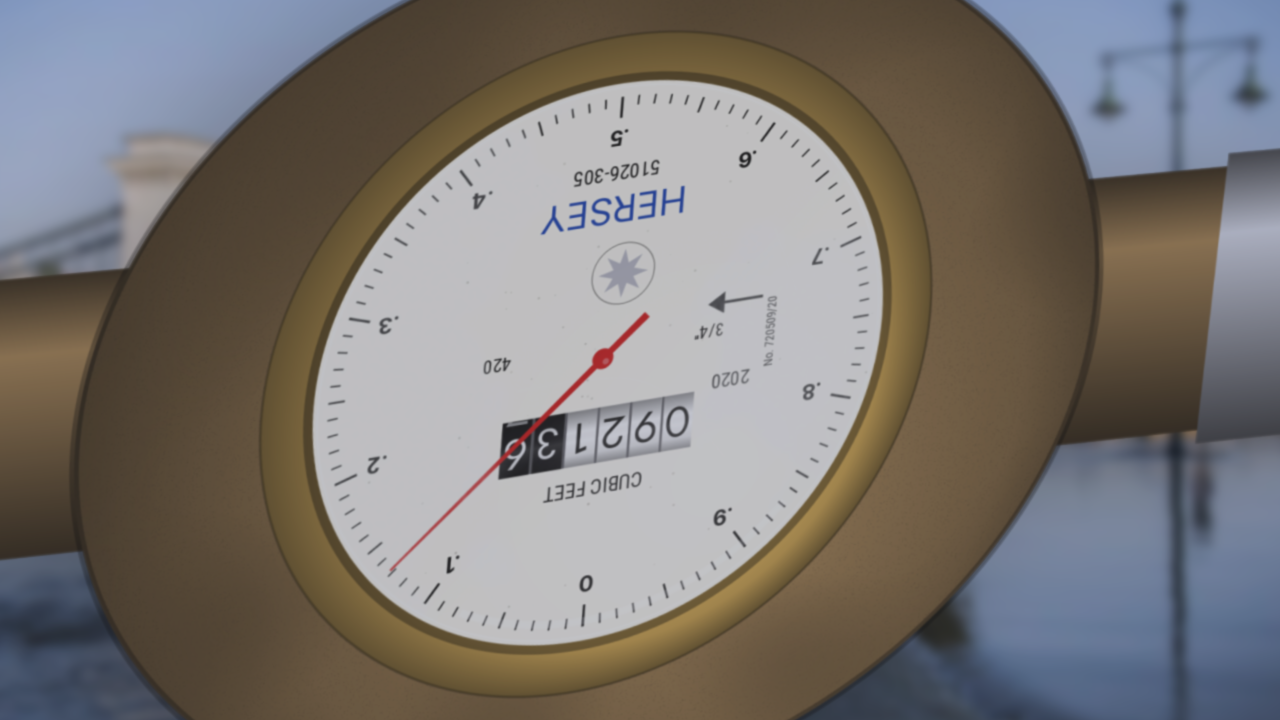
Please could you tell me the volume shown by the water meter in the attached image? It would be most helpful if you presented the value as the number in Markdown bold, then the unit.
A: **92136.13** ft³
